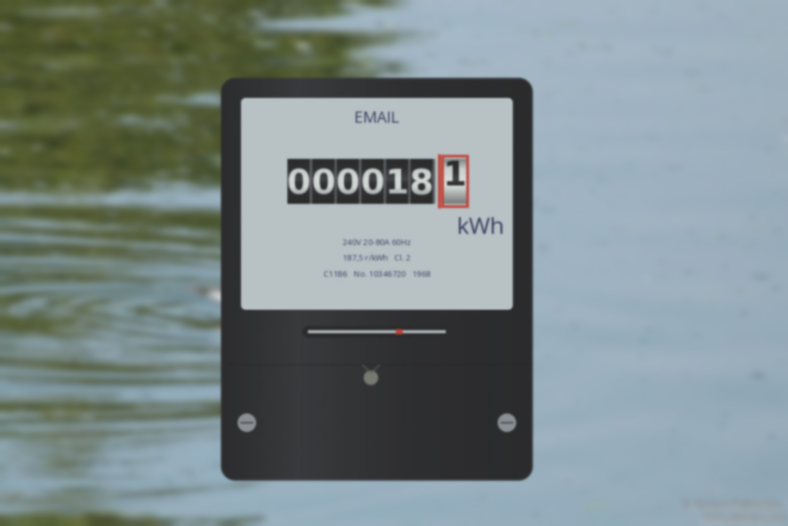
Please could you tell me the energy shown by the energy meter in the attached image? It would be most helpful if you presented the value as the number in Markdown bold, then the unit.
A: **18.1** kWh
